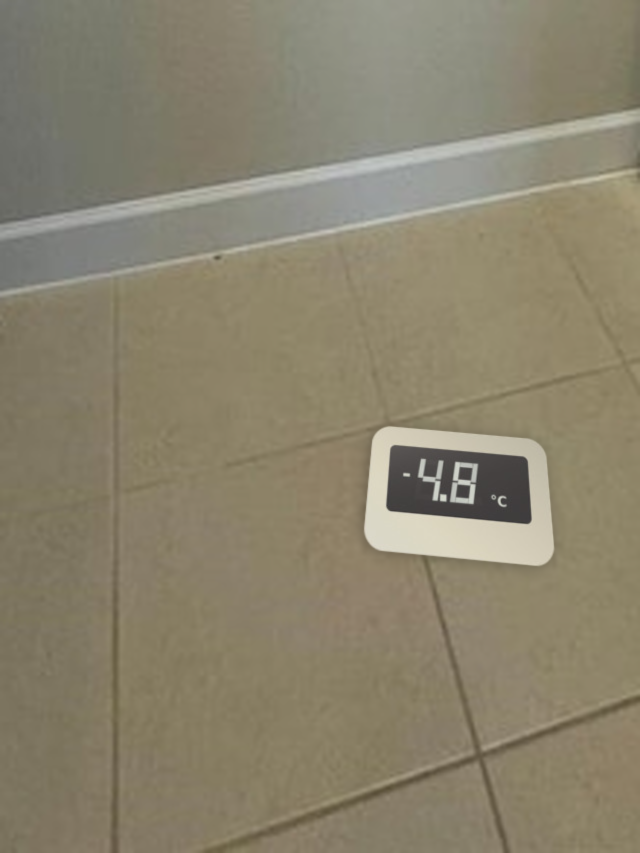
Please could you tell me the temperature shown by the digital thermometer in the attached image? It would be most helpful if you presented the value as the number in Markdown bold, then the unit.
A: **-4.8** °C
